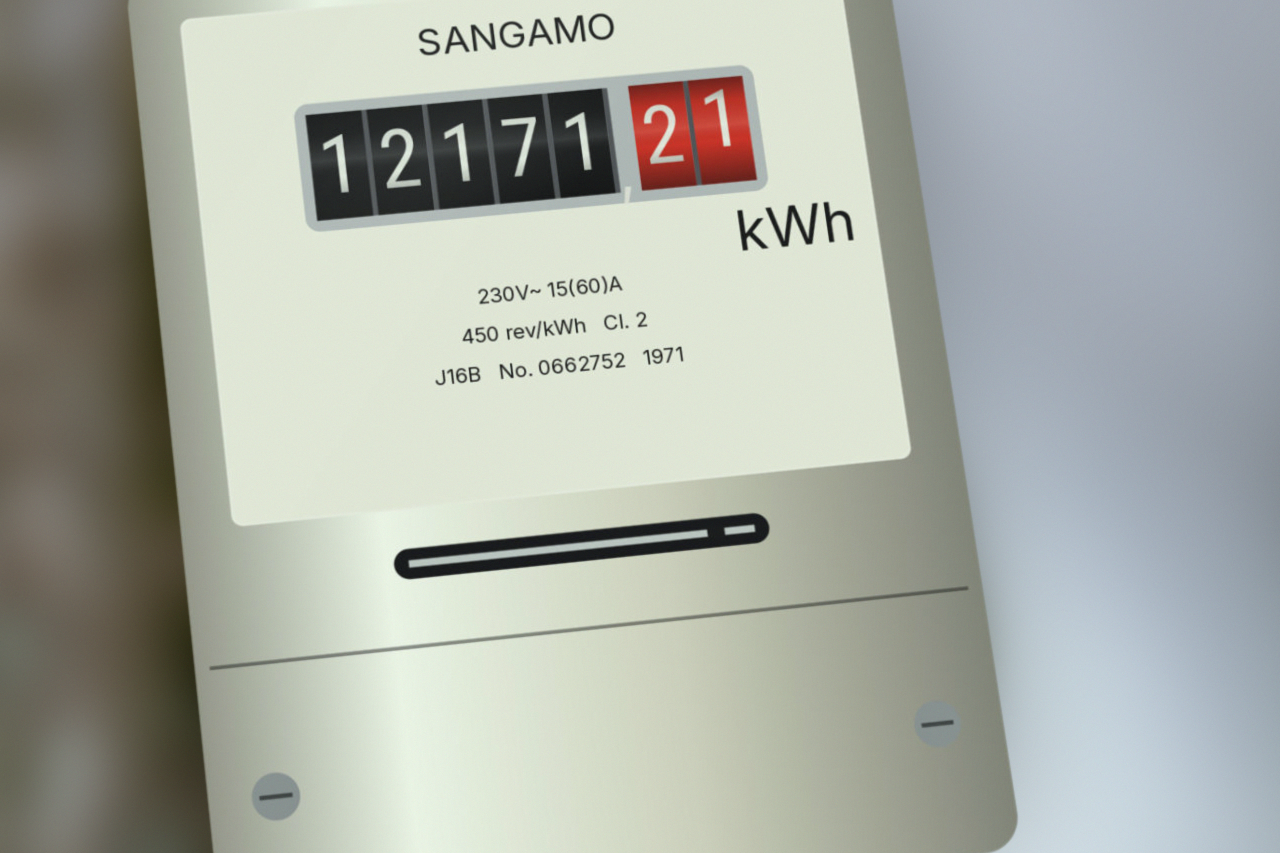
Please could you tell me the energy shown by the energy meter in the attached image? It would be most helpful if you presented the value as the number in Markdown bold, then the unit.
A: **12171.21** kWh
